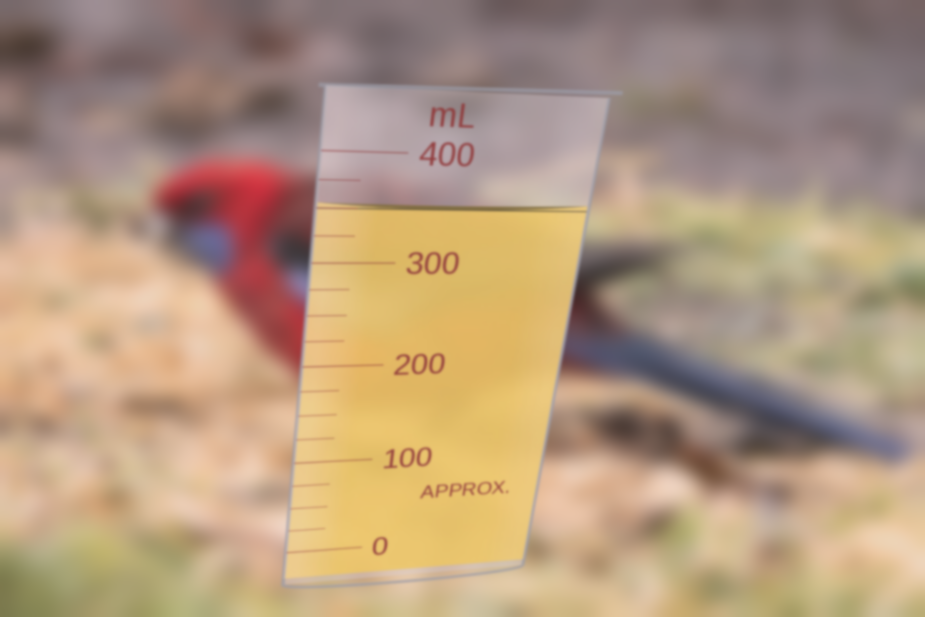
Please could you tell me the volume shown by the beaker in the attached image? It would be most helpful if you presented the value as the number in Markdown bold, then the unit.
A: **350** mL
